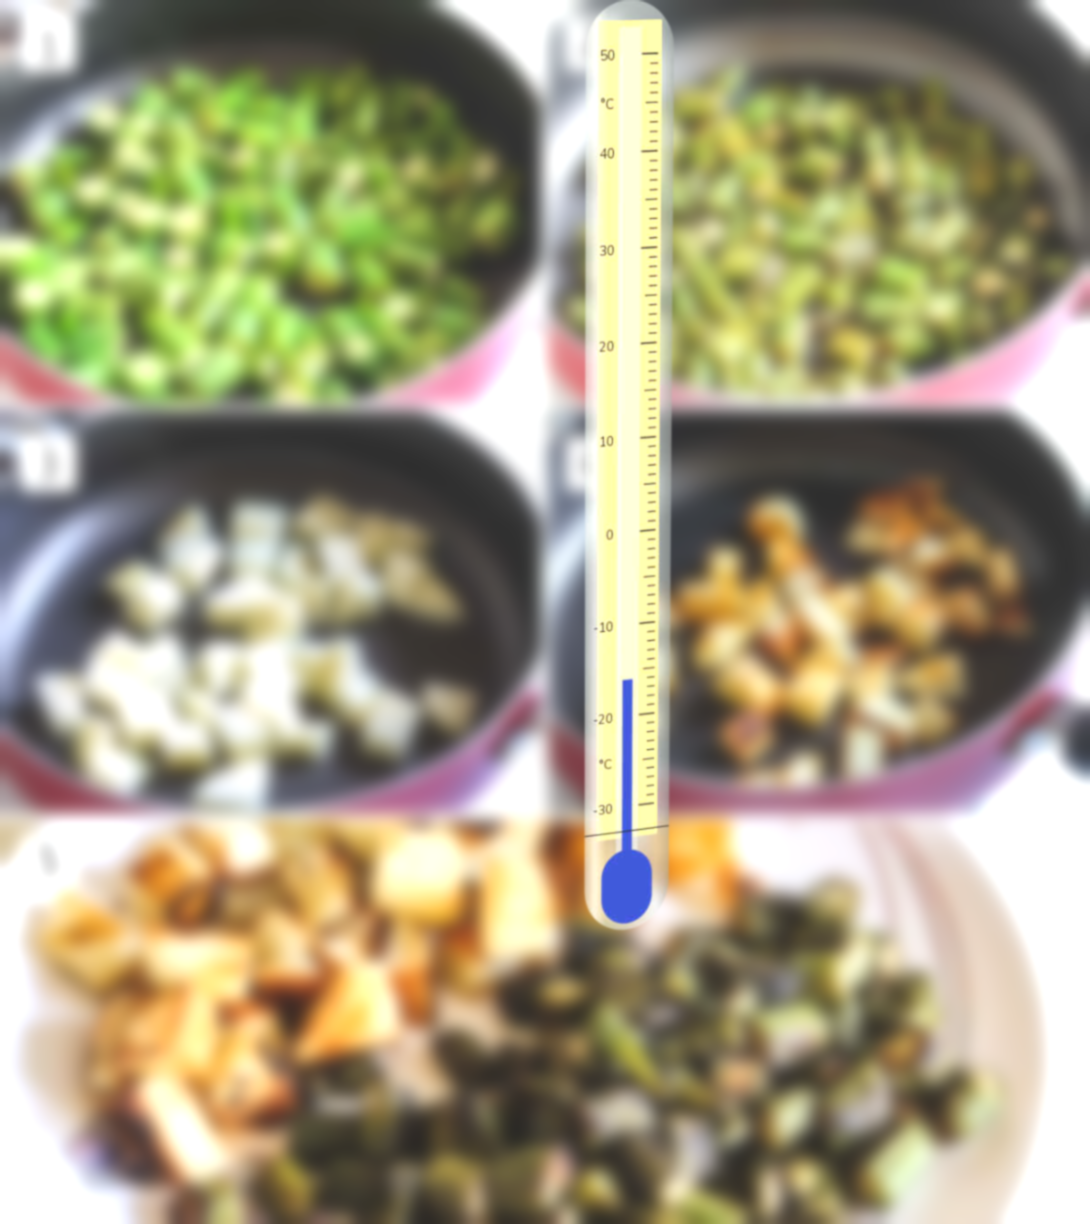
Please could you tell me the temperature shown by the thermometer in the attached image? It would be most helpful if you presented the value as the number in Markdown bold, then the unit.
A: **-16** °C
